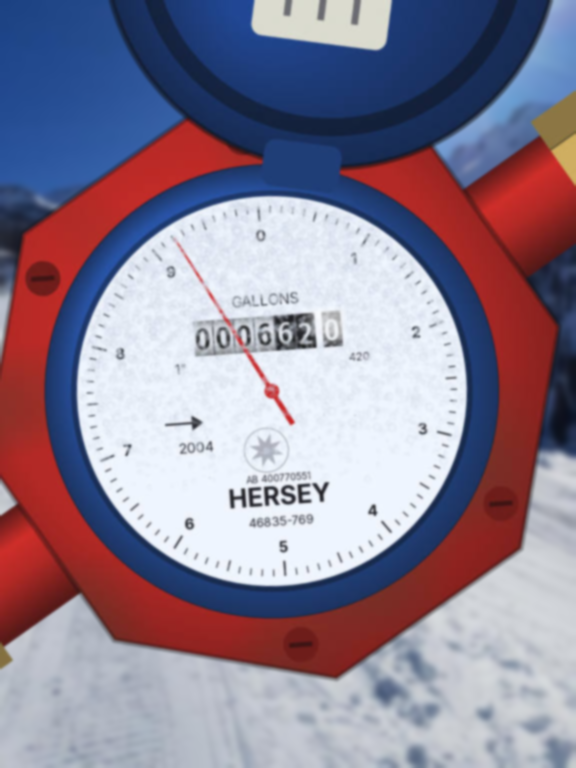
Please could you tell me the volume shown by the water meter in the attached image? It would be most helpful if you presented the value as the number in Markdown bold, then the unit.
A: **6619.2** gal
